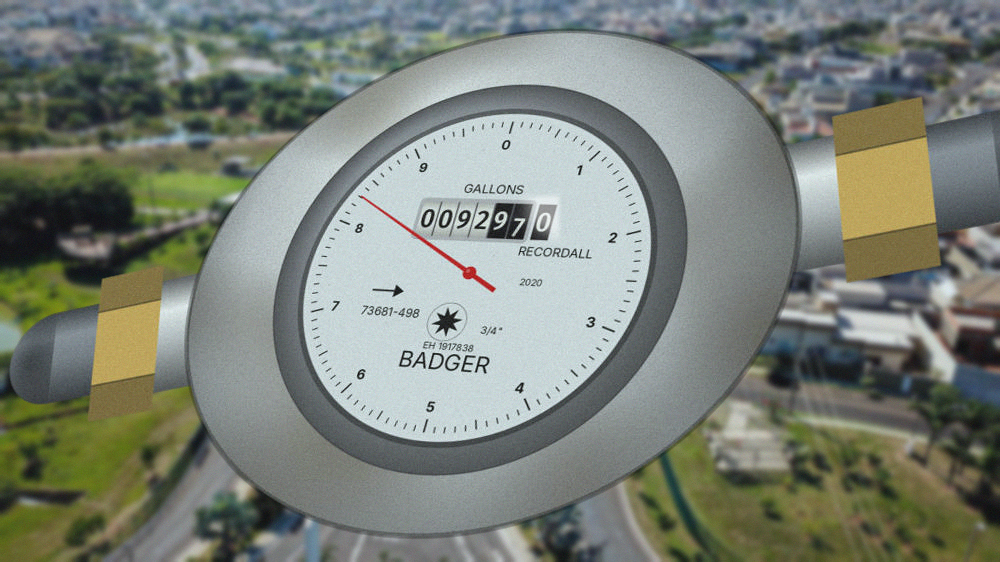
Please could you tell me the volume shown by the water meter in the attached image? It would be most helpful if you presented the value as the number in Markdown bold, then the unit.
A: **92968.3** gal
